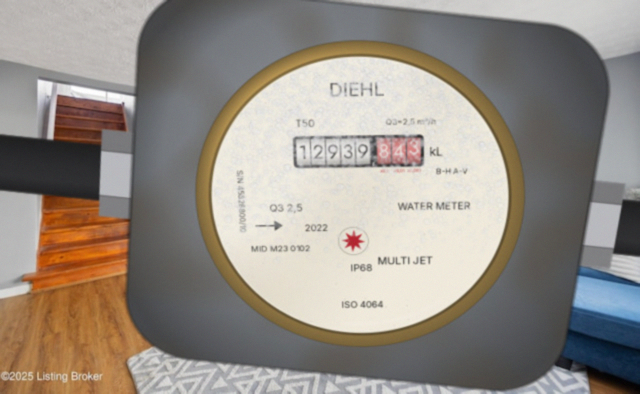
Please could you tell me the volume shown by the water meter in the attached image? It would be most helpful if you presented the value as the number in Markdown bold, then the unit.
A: **12939.843** kL
